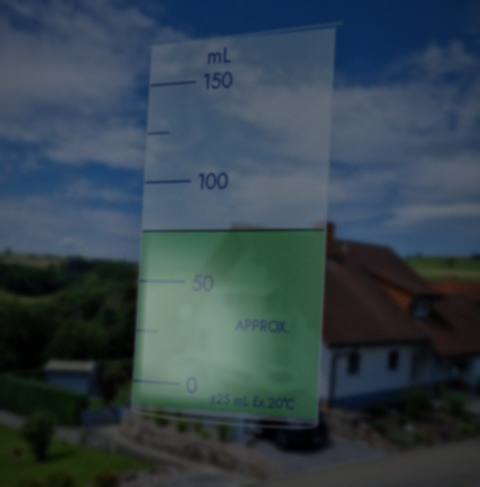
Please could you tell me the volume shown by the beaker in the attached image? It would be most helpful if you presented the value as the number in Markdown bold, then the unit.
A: **75** mL
